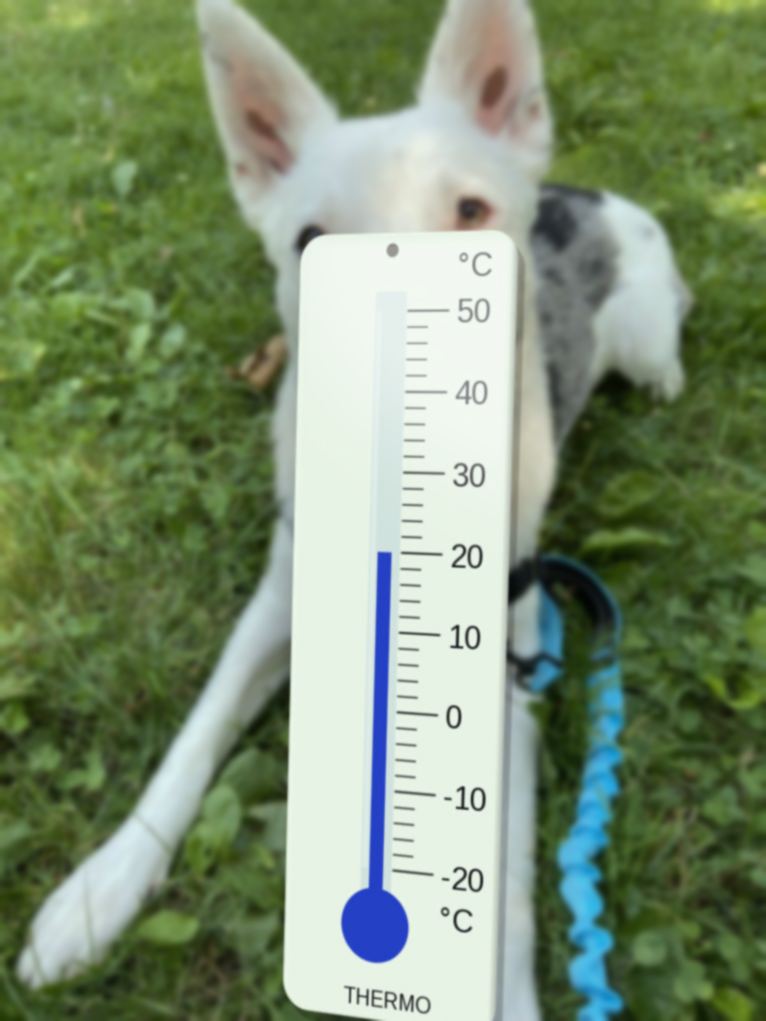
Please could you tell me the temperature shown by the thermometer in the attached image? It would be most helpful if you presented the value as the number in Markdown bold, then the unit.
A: **20** °C
